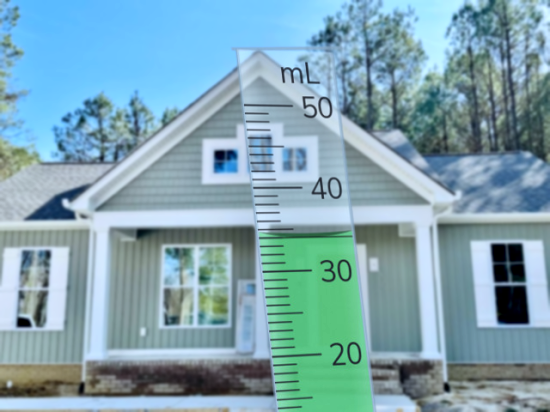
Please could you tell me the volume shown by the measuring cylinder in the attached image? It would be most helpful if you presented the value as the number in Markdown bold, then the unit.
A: **34** mL
